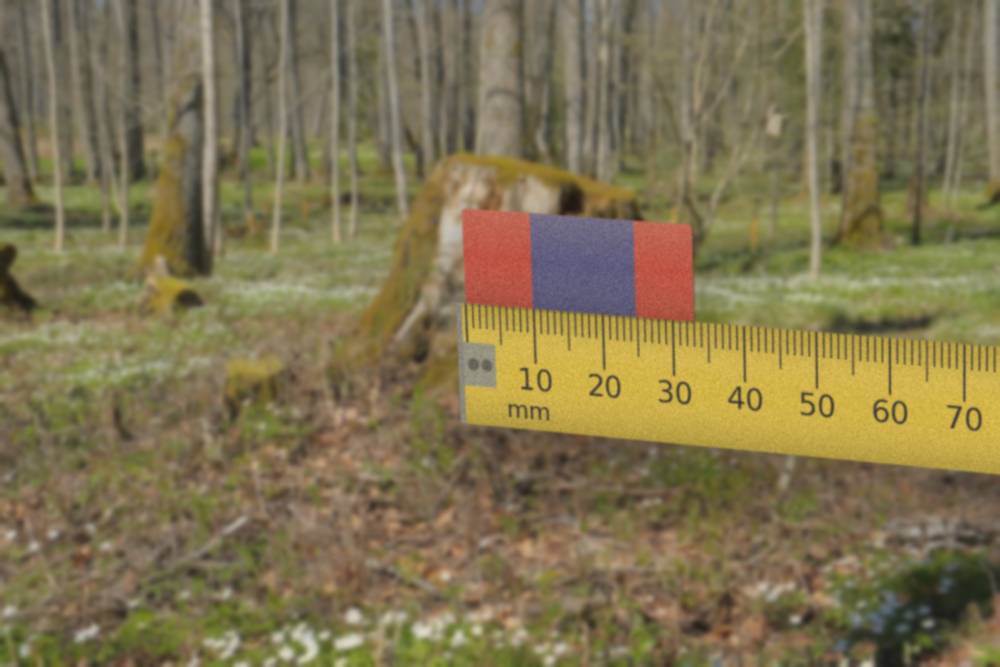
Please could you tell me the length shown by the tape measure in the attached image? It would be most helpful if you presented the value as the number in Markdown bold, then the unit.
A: **33** mm
